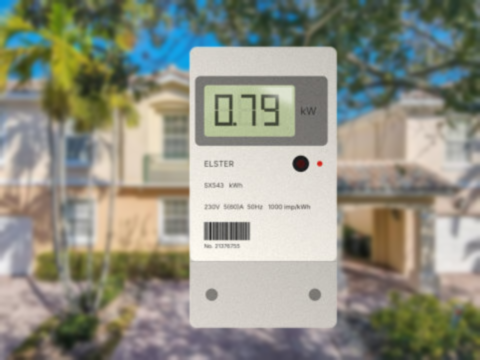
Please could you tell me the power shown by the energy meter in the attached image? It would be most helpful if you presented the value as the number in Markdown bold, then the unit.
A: **0.79** kW
